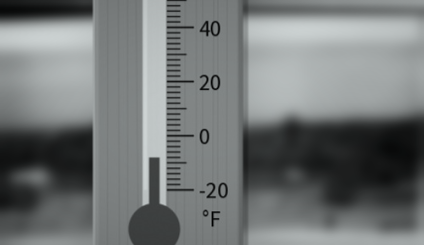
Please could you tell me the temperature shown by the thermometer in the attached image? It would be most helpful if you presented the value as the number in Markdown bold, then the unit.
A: **-8** °F
